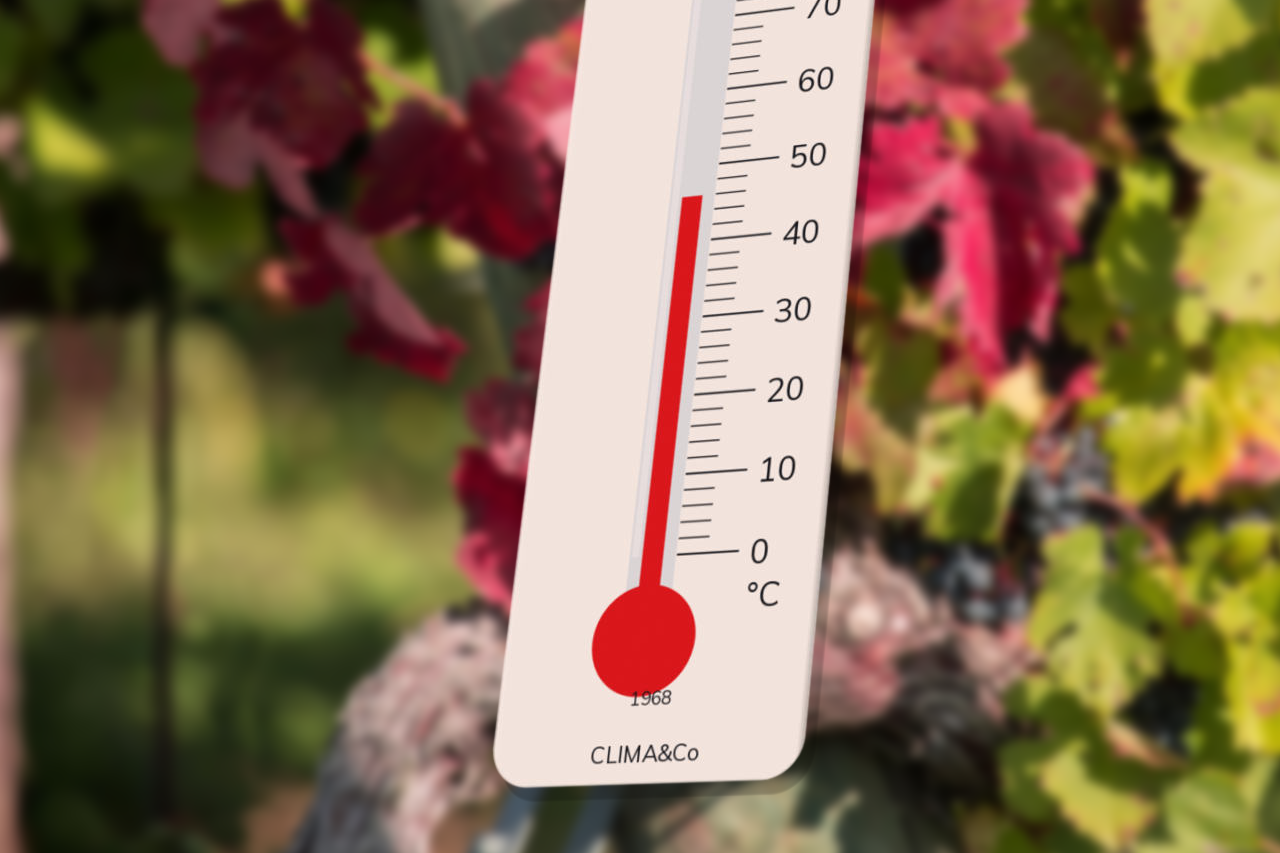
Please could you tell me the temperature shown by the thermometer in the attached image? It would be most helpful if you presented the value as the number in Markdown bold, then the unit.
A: **46** °C
